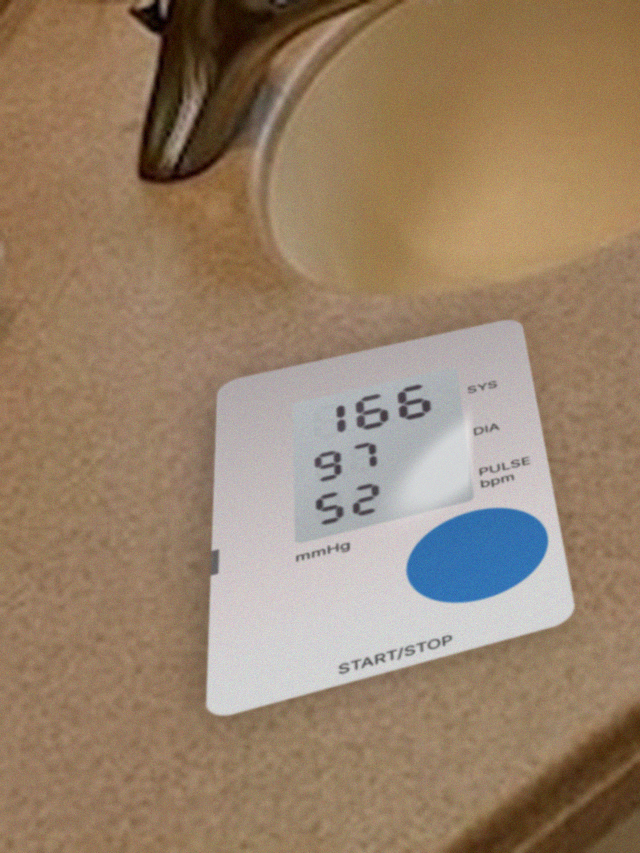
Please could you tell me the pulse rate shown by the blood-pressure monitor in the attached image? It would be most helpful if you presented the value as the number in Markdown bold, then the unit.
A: **52** bpm
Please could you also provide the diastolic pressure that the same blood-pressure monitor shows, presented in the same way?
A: **97** mmHg
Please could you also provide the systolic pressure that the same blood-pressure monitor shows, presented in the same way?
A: **166** mmHg
